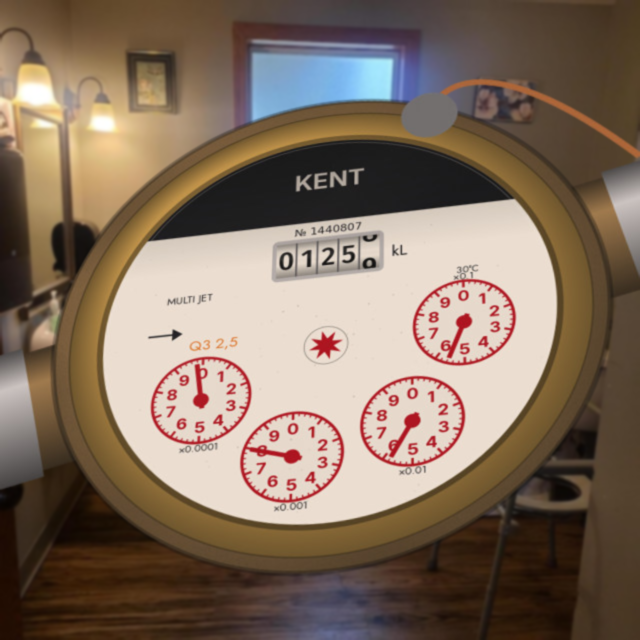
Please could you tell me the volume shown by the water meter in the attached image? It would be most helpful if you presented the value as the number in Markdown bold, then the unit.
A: **1258.5579** kL
